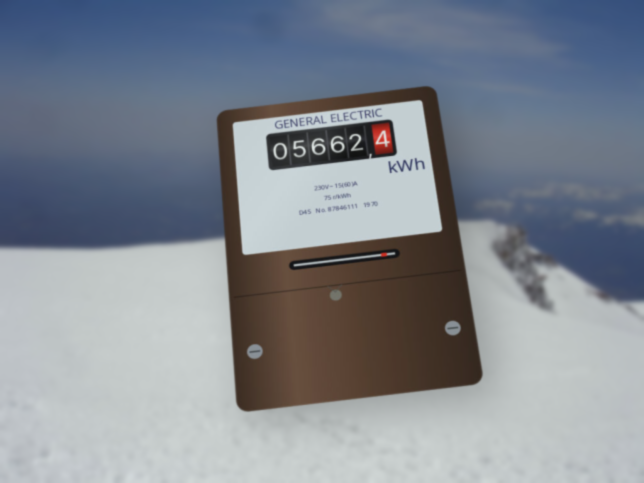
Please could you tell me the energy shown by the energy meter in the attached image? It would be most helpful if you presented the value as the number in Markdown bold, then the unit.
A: **5662.4** kWh
